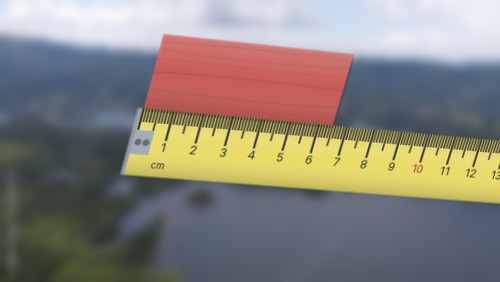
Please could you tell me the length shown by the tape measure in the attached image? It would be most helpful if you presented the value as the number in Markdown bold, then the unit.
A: **6.5** cm
